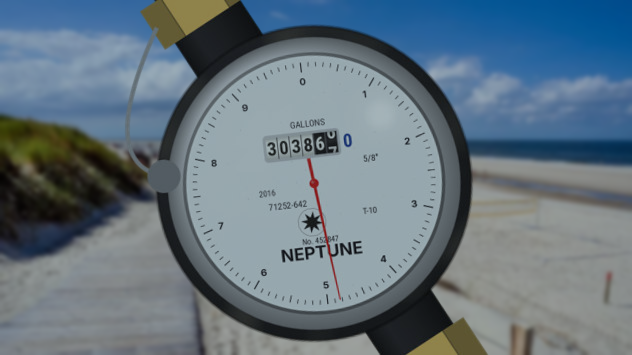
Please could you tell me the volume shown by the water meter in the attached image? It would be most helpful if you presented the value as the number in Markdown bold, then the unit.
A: **3038664.8** gal
